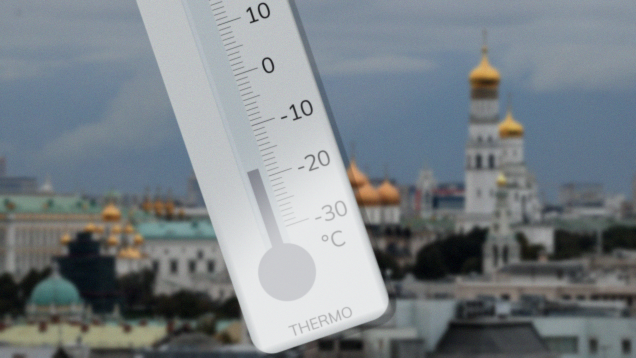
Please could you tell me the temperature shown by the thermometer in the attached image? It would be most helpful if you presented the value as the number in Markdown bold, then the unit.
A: **-18** °C
